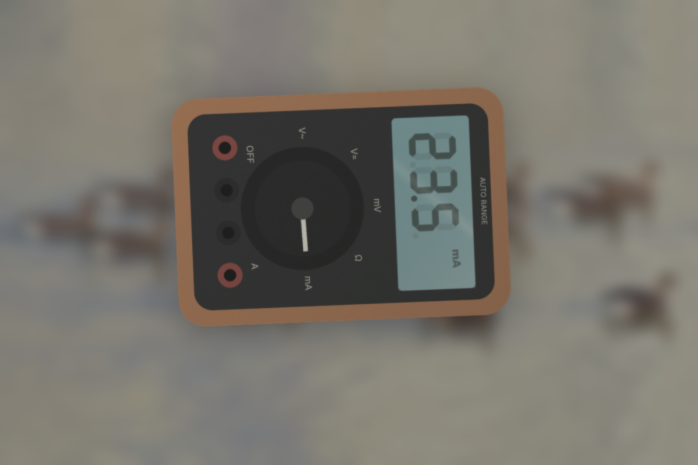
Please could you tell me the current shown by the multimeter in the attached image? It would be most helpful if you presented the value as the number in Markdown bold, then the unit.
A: **23.5** mA
